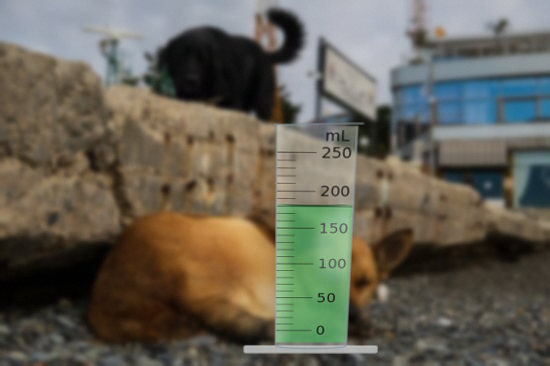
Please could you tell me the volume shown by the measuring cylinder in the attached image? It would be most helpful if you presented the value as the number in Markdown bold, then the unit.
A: **180** mL
